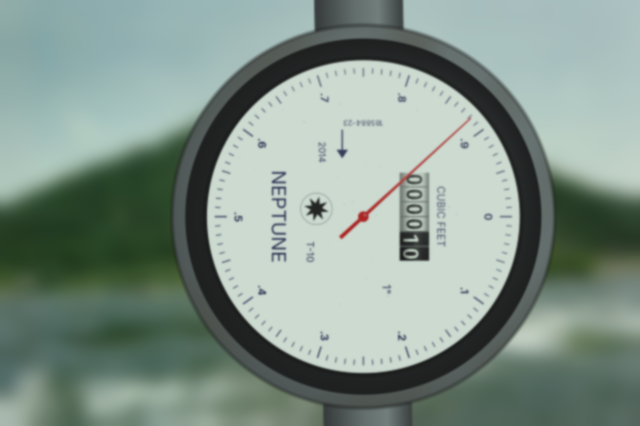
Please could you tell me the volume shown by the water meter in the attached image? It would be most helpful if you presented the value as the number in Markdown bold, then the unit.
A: **9.88** ft³
